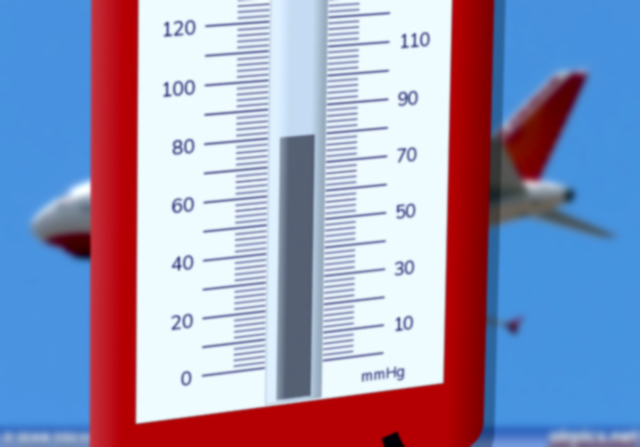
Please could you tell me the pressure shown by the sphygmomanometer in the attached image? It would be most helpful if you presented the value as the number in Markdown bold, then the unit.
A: **80** mmHg
